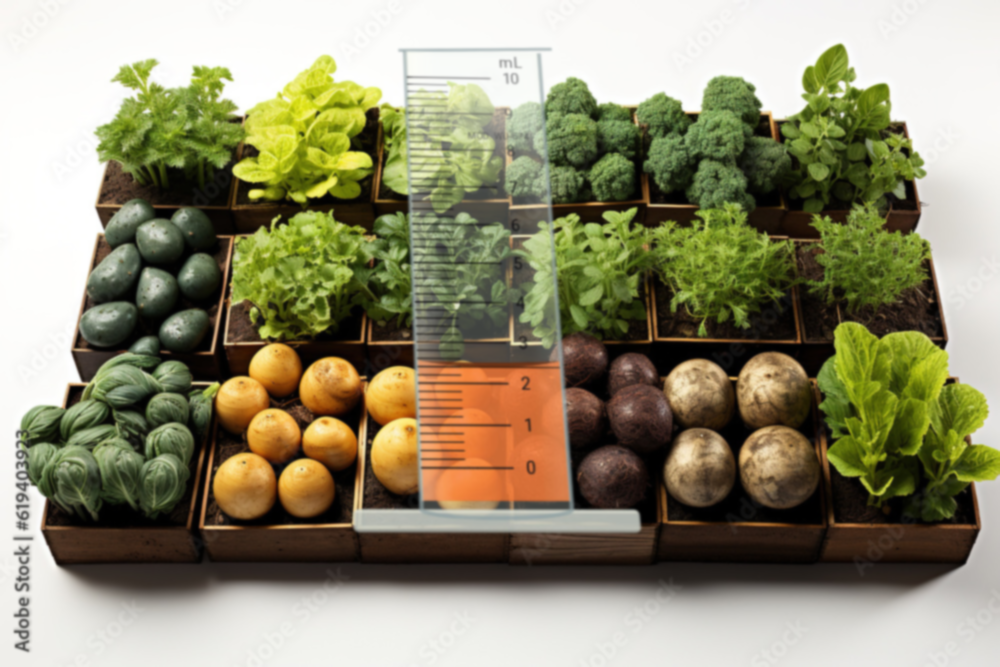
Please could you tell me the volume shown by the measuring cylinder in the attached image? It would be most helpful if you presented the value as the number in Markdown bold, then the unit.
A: **2.4** mL
